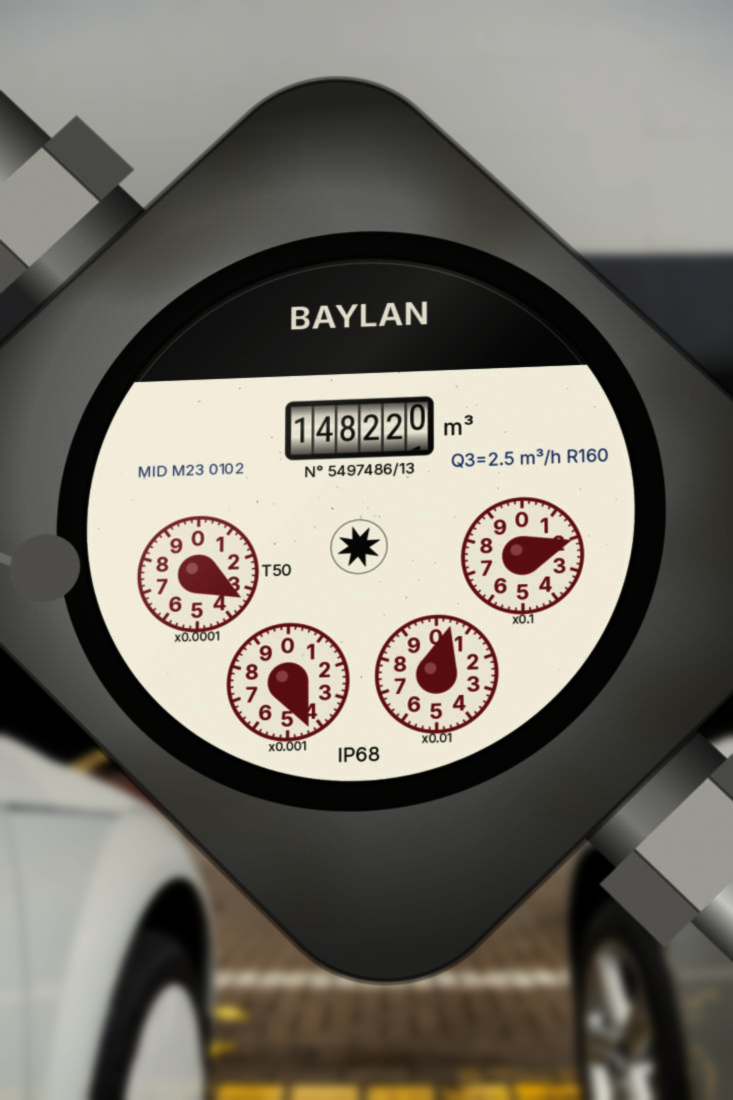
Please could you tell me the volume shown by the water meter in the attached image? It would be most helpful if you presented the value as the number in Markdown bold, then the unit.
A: **148220.2043** m³
